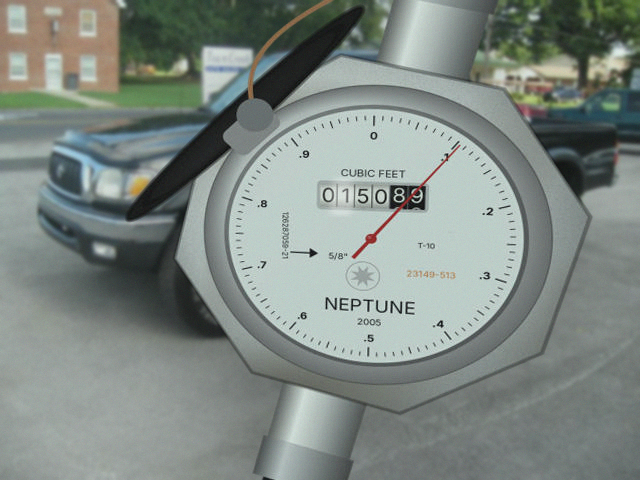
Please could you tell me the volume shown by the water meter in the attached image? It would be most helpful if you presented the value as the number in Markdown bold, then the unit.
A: **15089.10** ft³
